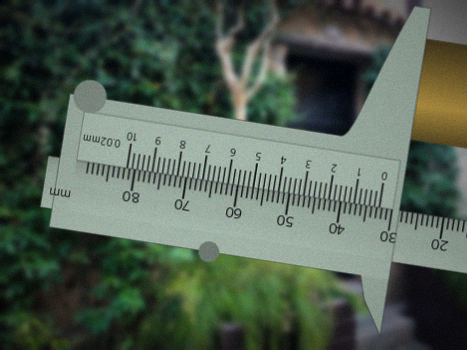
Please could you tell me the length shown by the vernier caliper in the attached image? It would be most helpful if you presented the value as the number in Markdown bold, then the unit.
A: **32.5** mm
